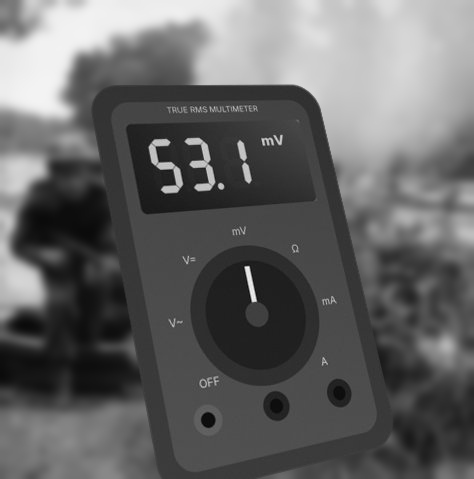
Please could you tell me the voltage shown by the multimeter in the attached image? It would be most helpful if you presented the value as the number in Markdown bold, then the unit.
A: **53.1** mV
